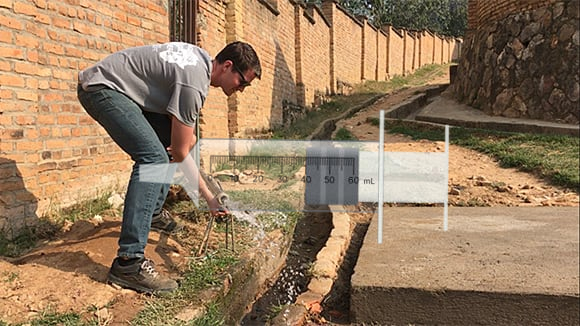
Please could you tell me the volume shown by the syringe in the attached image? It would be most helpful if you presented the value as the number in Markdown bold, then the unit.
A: **40** mL
